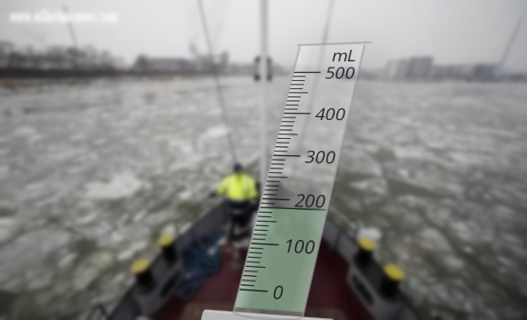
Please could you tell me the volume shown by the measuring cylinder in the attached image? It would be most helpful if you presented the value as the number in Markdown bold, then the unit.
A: **180** mL
